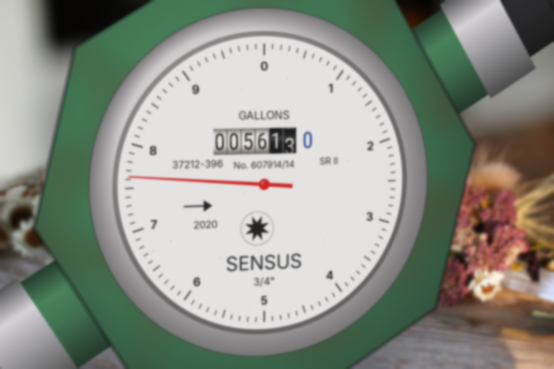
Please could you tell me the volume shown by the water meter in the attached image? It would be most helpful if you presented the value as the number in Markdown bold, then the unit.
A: **56127.6** gal
